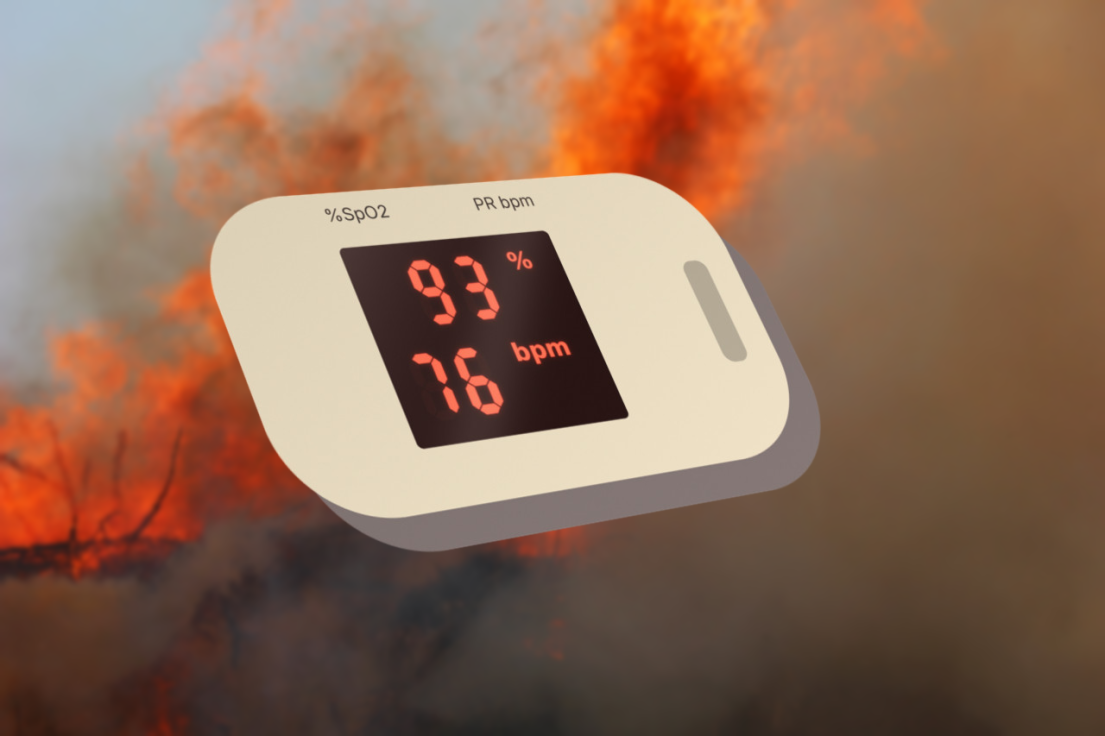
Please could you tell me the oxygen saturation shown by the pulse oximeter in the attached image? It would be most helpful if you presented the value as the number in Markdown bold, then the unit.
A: **93** %
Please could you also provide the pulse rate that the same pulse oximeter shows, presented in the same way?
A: **76** bpm
